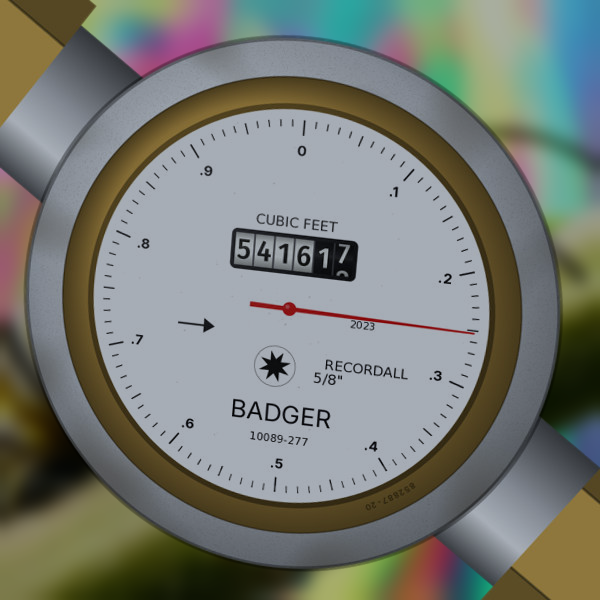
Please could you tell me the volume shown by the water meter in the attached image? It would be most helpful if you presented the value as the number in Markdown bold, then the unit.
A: **541617.25** ft³
